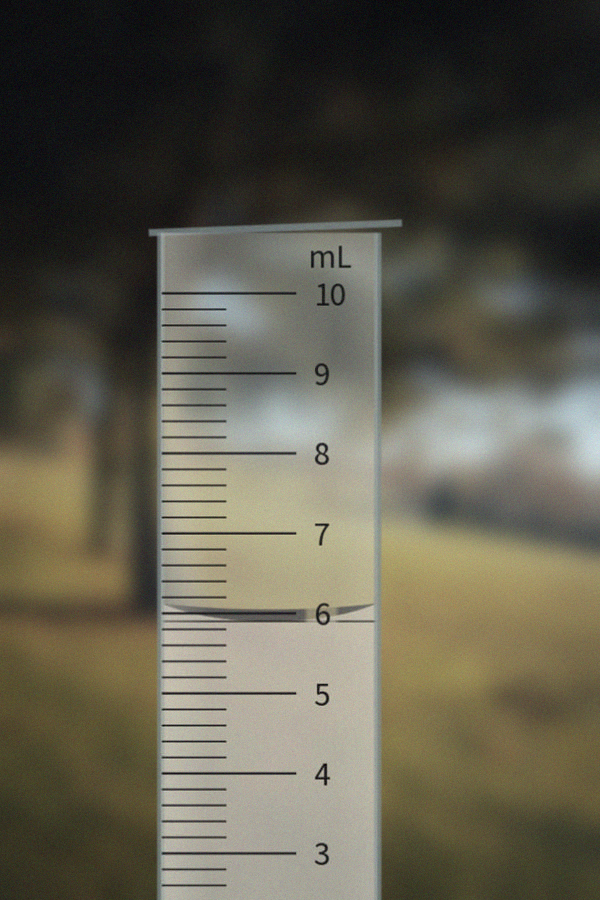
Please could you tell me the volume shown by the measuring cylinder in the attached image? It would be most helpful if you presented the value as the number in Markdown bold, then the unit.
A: **5.9** mL
